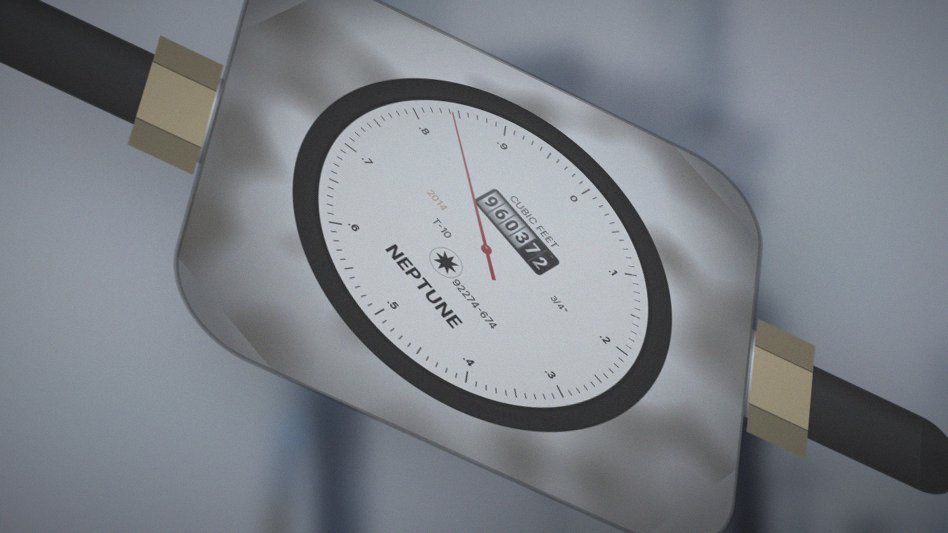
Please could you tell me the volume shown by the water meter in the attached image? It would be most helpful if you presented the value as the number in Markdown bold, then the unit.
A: **960371.84** ft³
